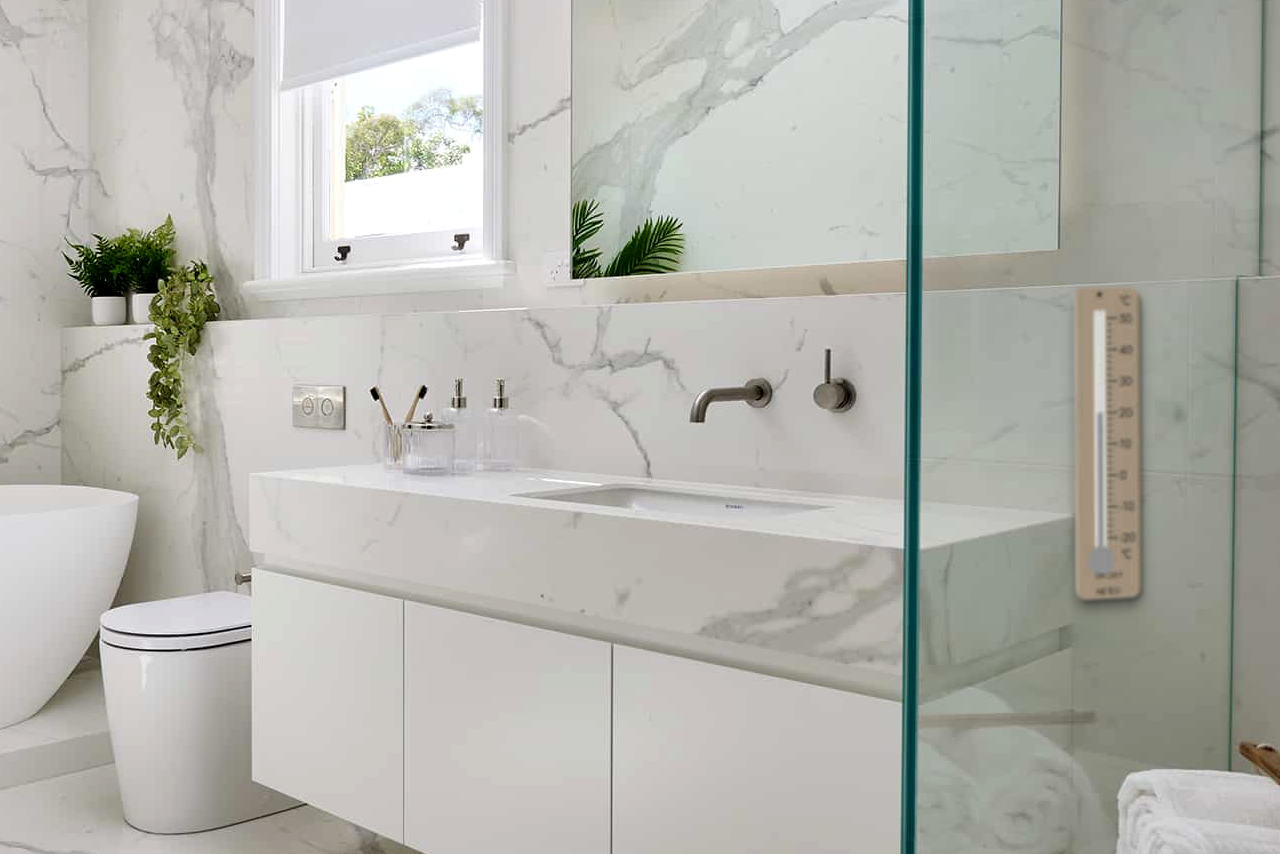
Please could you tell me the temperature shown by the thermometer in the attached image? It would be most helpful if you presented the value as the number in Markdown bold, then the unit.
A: **20** °C
